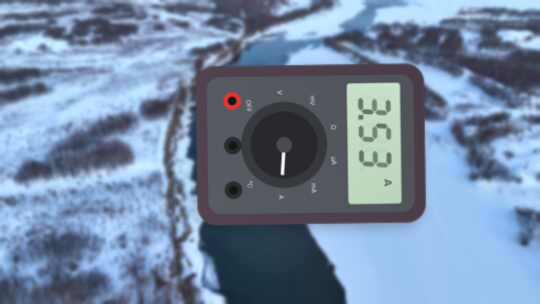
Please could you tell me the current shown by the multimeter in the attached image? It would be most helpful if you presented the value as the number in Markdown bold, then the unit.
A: **3.53** A
